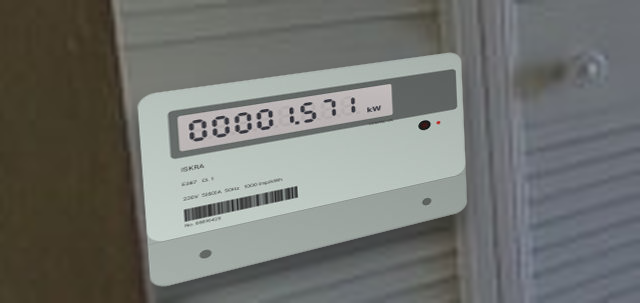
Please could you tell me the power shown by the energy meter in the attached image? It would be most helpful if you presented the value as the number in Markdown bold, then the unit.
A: **1.571** kW
